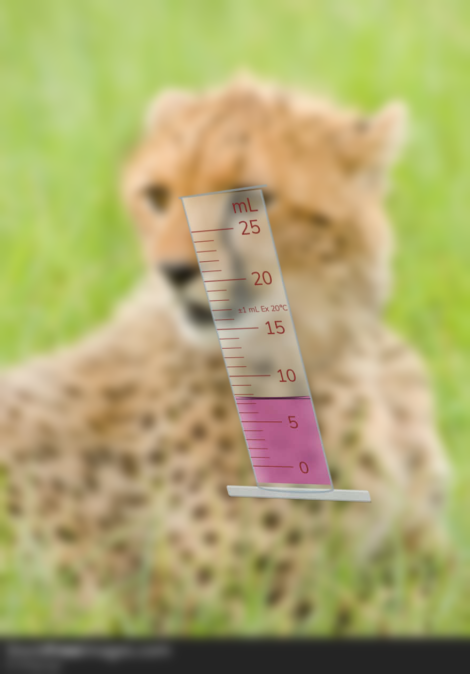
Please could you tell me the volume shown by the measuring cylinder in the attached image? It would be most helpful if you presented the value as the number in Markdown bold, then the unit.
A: **7.5** mL
